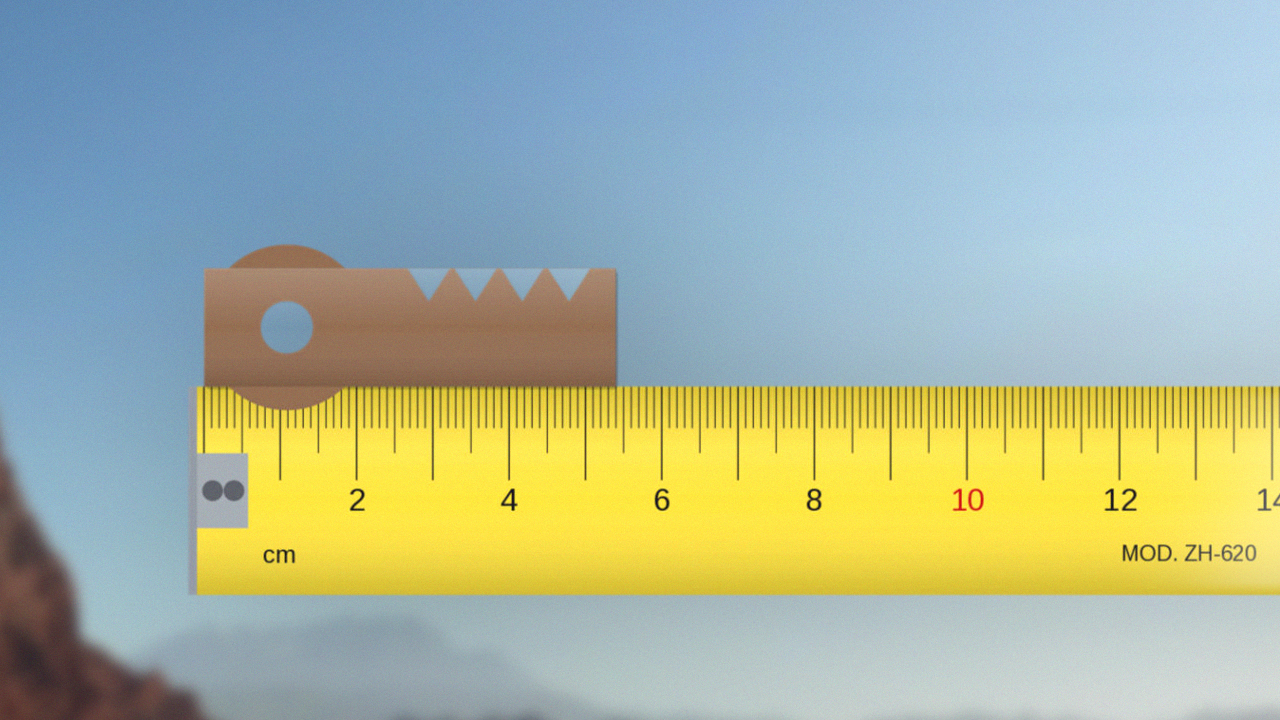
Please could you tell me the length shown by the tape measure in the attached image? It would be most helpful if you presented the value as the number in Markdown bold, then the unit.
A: **5.4** cm
